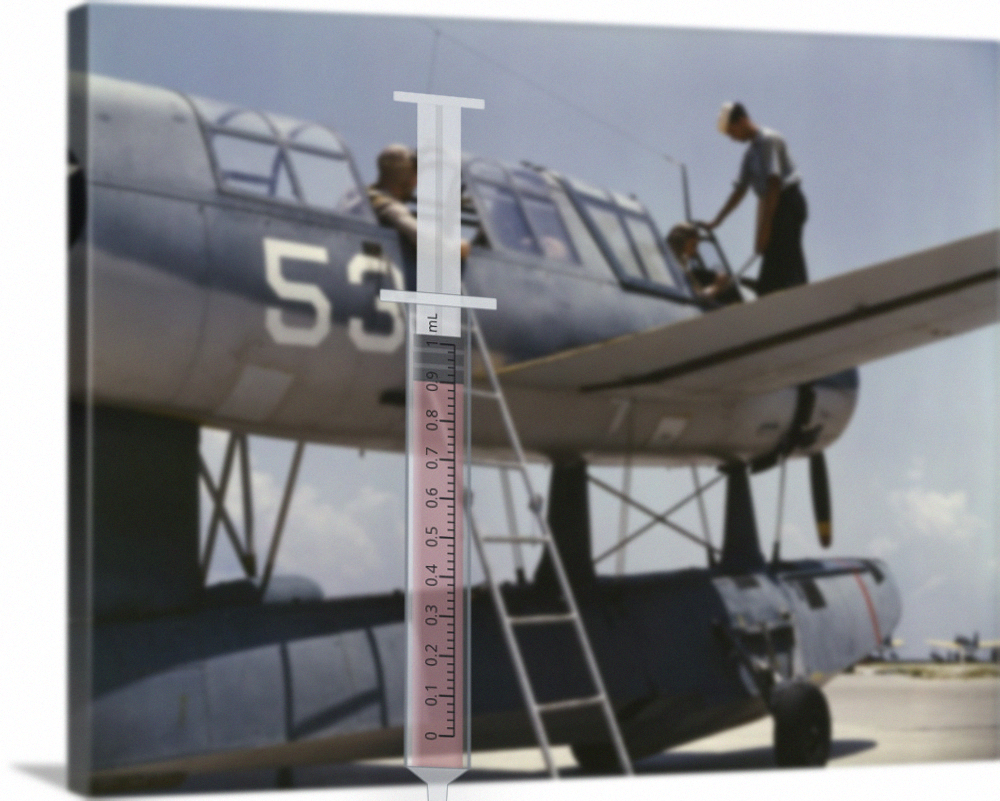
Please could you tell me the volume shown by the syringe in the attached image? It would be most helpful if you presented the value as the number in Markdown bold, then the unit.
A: **0.9** mL
